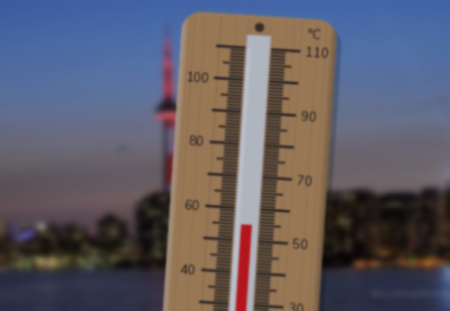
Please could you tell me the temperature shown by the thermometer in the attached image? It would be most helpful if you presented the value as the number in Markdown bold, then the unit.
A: **55** °C
